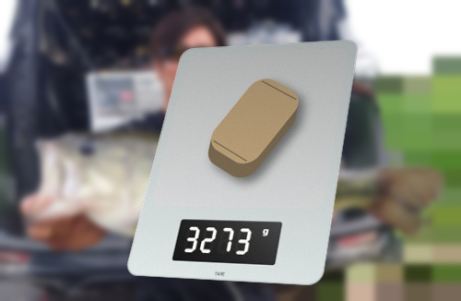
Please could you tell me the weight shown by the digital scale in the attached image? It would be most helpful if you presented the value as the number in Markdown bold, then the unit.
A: **3273** g
